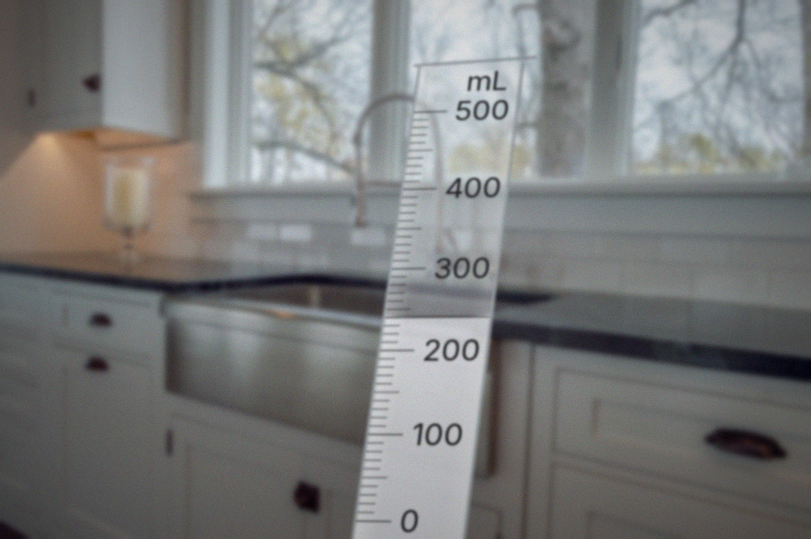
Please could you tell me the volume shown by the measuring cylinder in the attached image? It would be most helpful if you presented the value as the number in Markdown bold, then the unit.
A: **240** mL
